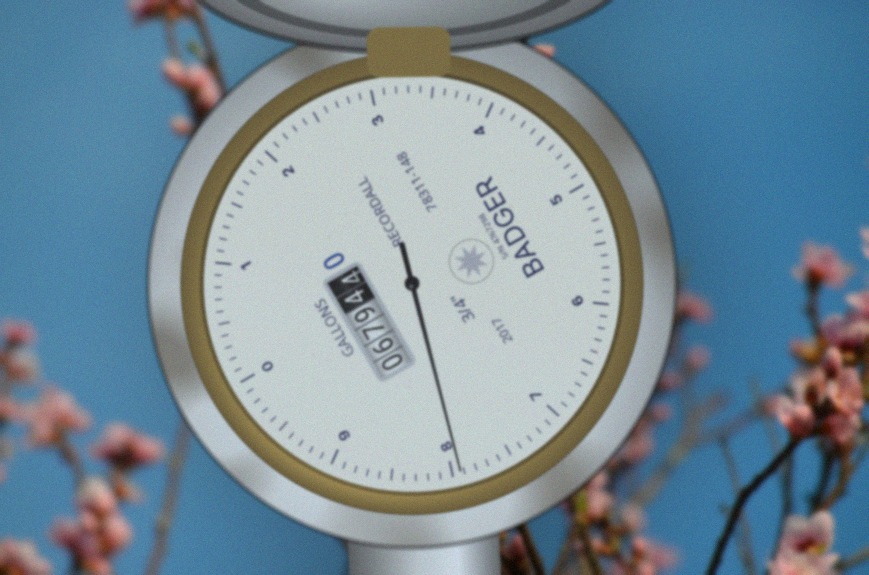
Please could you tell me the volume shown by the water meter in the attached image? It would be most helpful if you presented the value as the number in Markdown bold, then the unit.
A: **679437.9** gal
